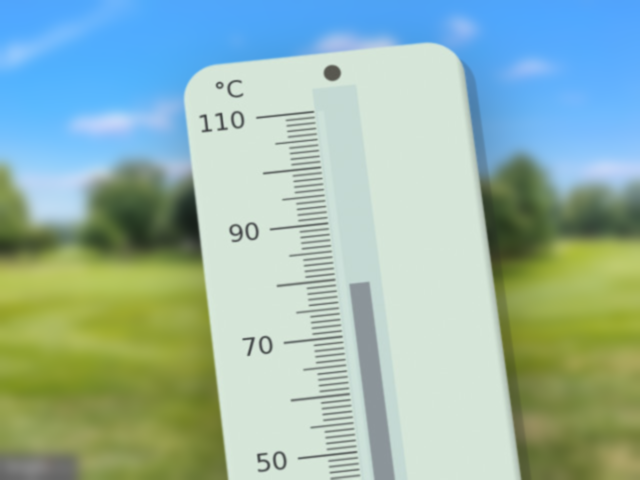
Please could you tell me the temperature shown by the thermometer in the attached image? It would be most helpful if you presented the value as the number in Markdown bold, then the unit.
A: **79** °C
